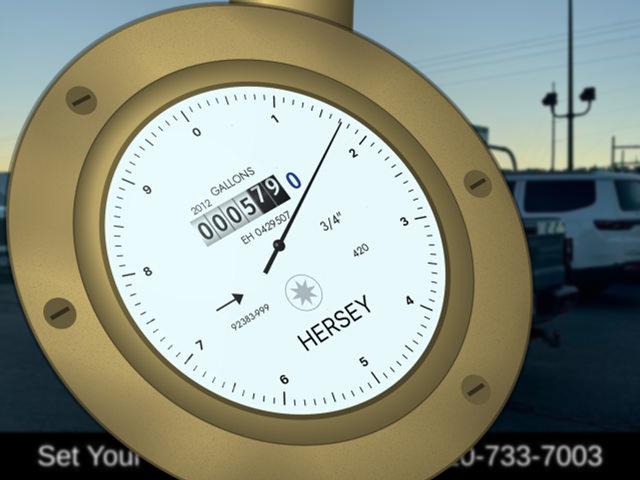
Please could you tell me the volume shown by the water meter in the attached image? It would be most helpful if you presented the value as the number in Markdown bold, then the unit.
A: **5791.7** gal
